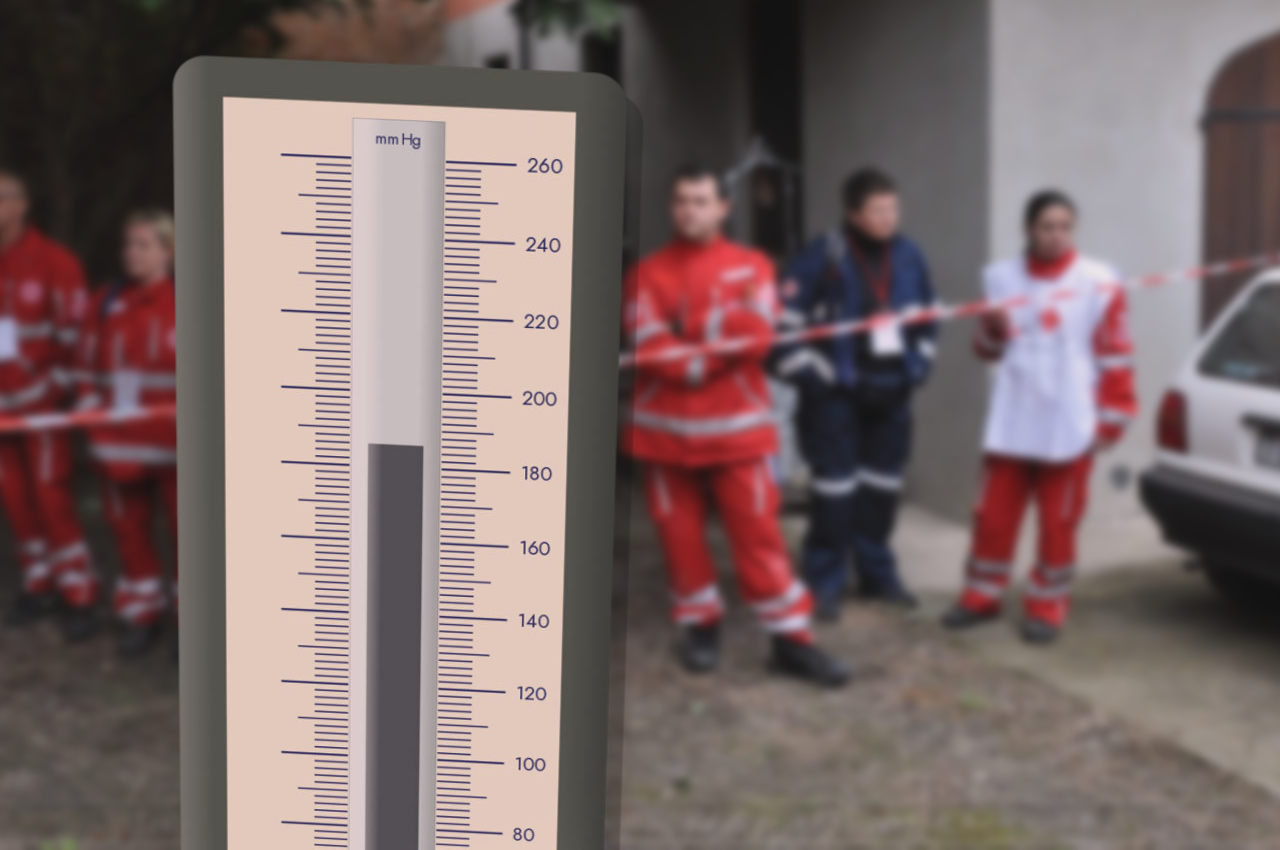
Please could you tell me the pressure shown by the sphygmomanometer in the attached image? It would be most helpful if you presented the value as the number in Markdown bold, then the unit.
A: **186** mmHg
